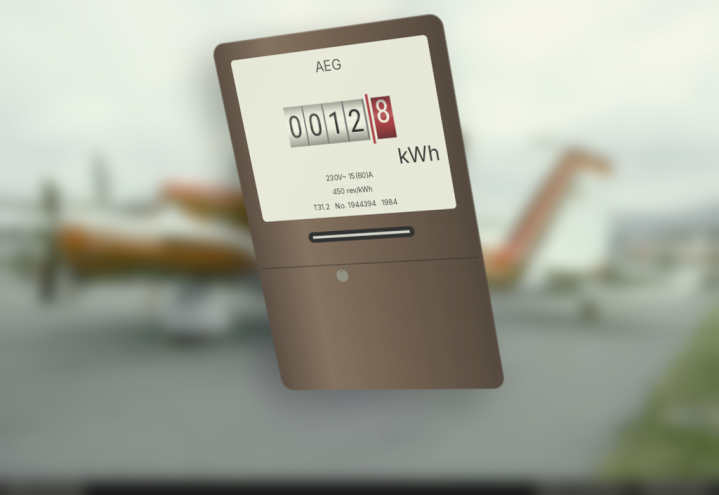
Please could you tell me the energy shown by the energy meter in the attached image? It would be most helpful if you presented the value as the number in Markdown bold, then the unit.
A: **12.8** kWh
